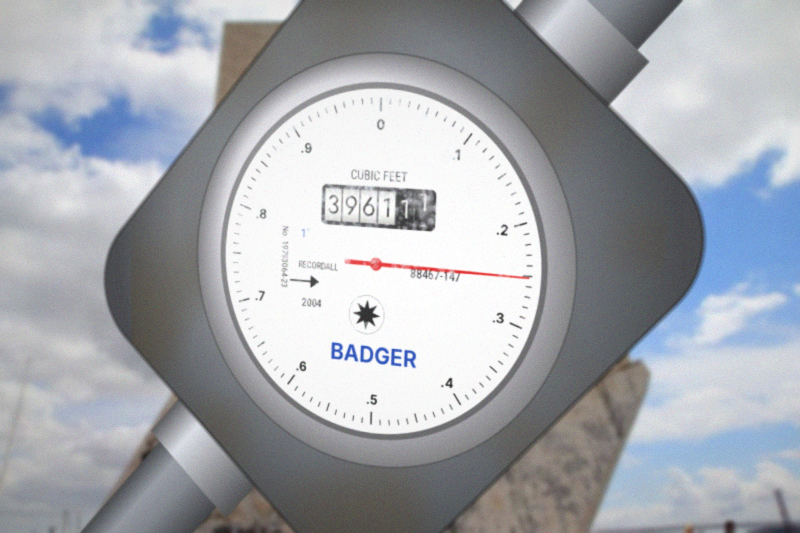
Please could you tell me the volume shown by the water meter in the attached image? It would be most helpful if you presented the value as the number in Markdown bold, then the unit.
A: **396111.25** ft³
